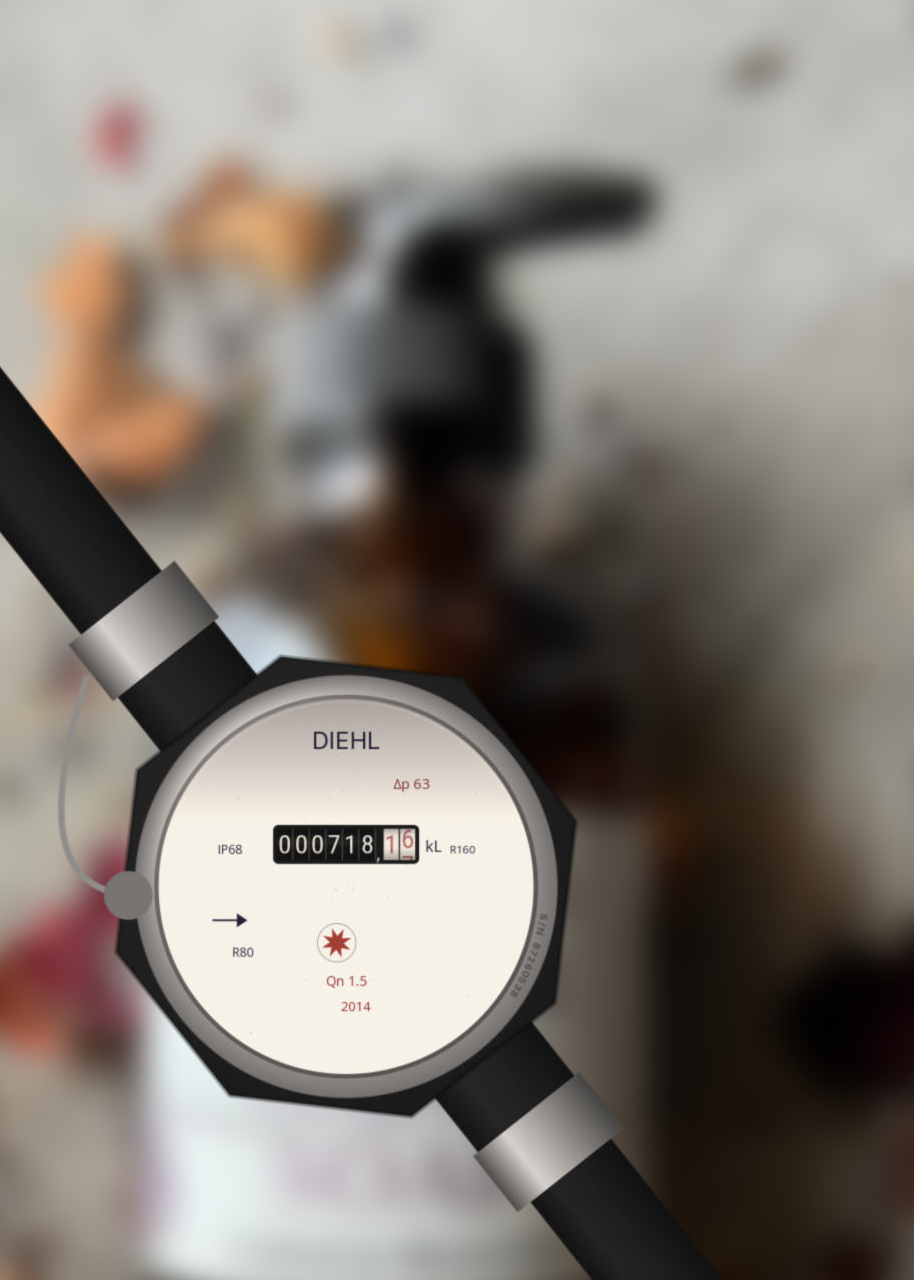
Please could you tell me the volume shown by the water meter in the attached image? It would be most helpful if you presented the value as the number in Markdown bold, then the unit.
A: **718.16** kL
